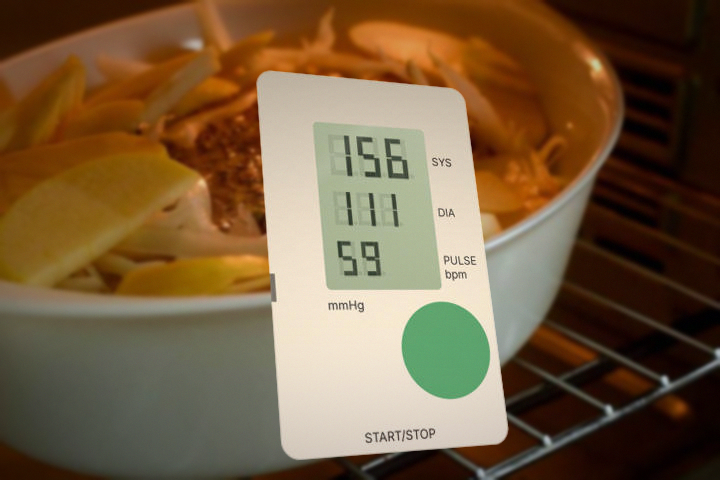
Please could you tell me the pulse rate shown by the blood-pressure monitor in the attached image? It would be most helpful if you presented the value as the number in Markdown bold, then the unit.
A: **59** bpm
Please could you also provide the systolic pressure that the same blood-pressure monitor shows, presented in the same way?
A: **156** mmHg
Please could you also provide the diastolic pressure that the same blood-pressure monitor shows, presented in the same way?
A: **111** mmHg
